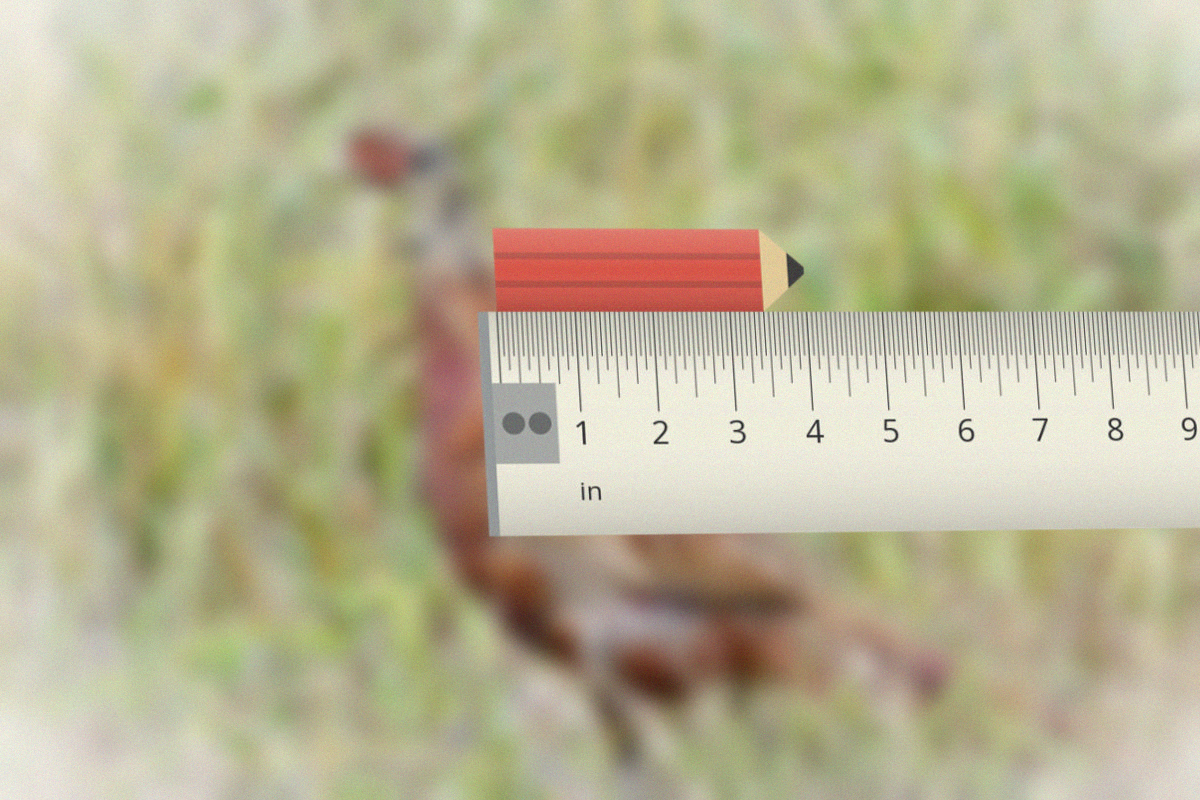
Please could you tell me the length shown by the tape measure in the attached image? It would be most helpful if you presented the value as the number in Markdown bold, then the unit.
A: **4** in
